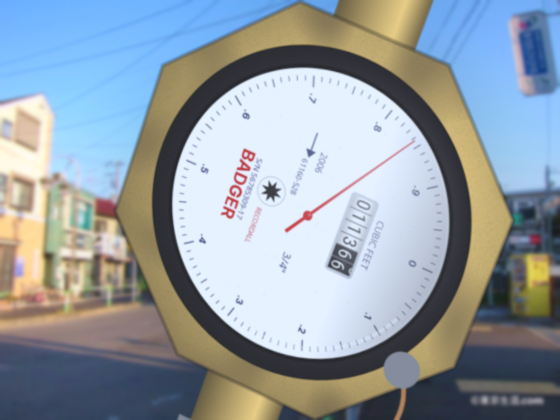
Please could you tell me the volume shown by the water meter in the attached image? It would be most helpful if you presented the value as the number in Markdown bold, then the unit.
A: **11365.84** ft³
